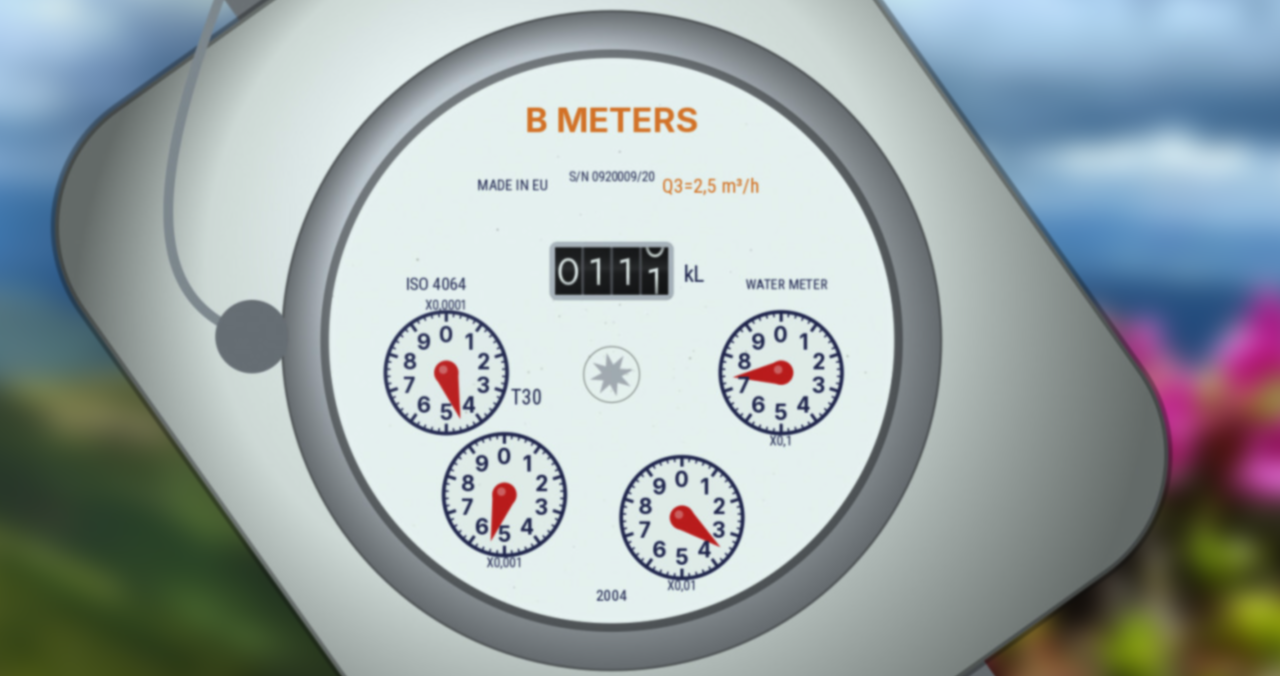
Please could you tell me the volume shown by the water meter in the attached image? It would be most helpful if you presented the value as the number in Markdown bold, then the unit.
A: **110.7354** kL
